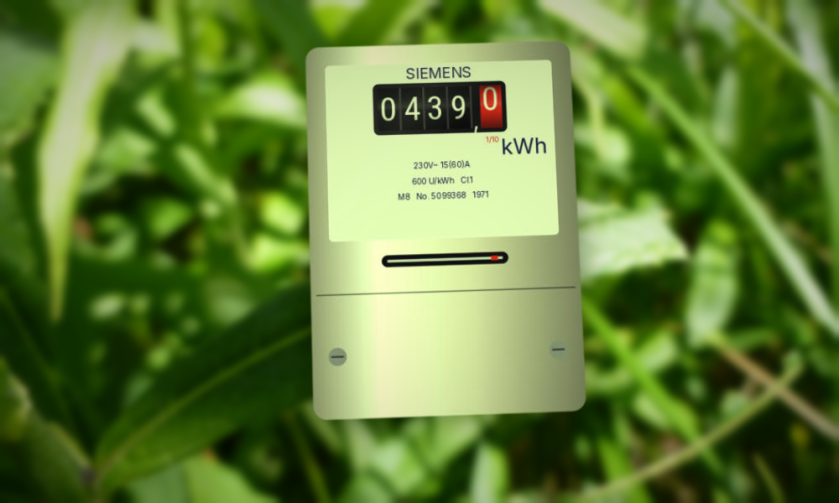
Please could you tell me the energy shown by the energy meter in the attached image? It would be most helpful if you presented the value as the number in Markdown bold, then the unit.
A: **439.0** kWh
